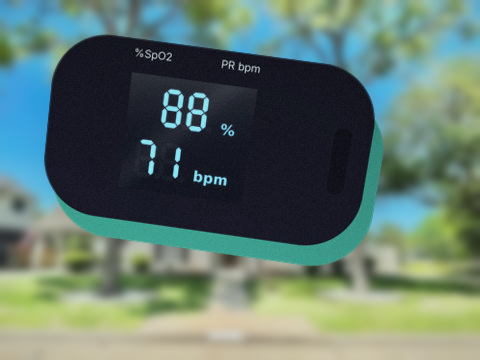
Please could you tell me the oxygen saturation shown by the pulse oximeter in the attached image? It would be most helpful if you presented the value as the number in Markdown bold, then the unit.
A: **88** %
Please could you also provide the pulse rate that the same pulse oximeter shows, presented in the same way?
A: **71** bpm
